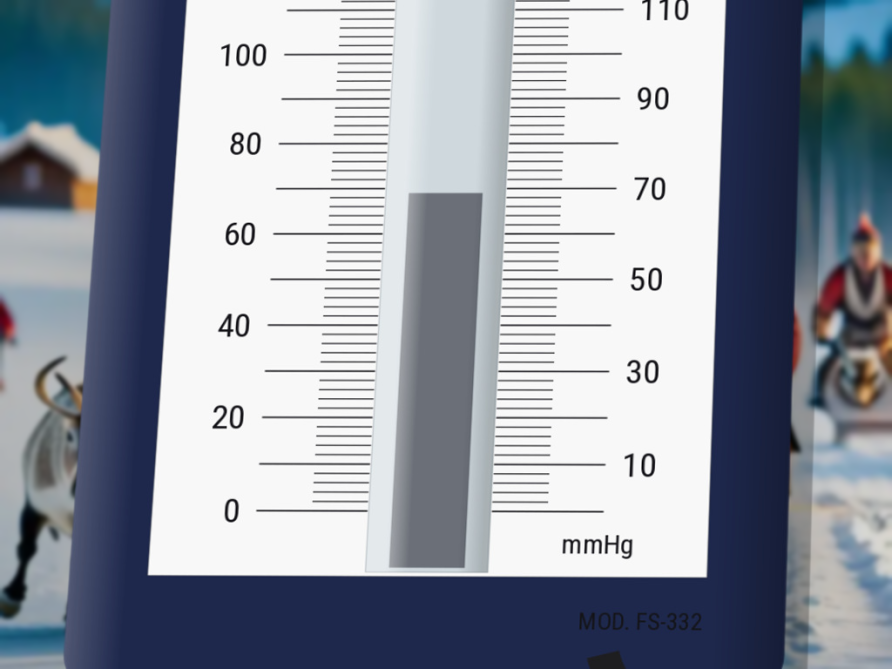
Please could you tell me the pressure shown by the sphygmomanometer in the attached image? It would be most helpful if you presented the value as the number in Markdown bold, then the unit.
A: **69** mmHg
